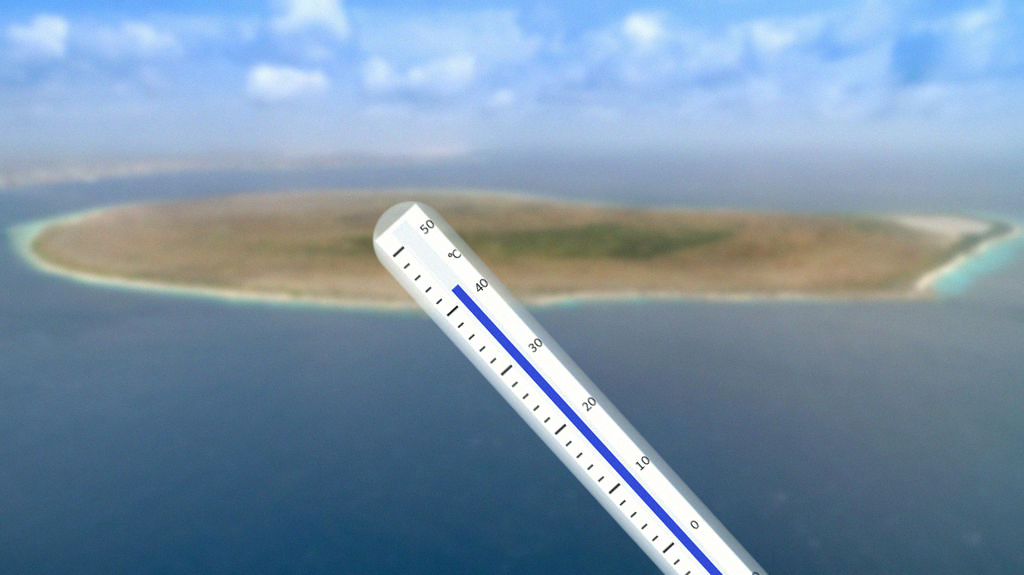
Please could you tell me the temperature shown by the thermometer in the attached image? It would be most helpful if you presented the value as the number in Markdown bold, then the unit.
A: **42** °C
